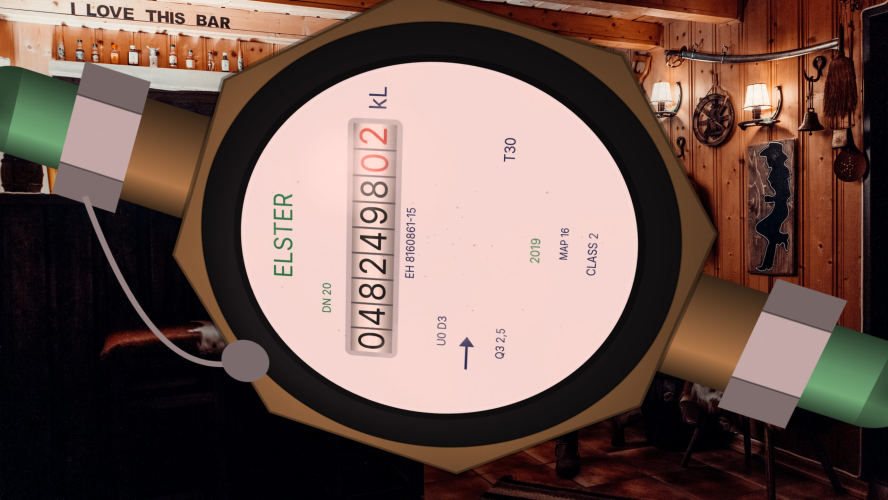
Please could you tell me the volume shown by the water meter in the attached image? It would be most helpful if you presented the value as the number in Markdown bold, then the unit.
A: **482498.02** kL
